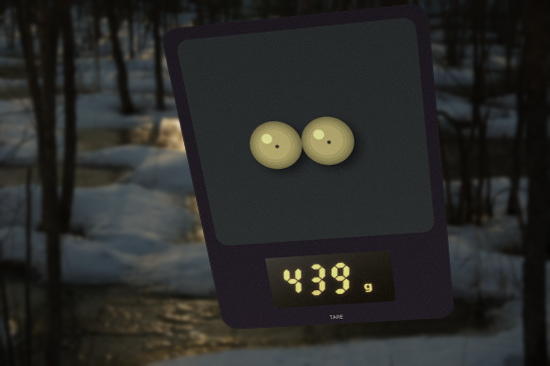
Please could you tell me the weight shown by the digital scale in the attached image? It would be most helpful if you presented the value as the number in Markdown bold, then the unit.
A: **439** g
